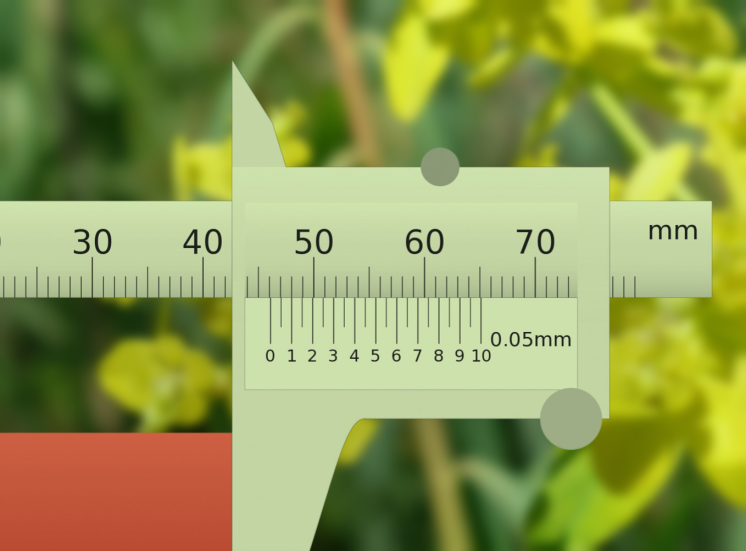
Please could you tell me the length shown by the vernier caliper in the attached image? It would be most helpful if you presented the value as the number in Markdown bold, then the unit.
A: **46.1** mm
